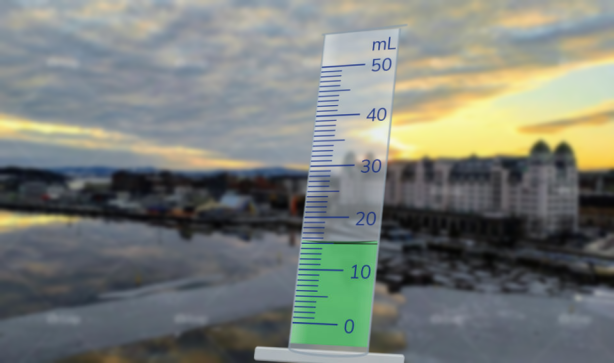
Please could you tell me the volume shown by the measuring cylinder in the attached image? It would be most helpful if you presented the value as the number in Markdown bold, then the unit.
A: **15** mL
